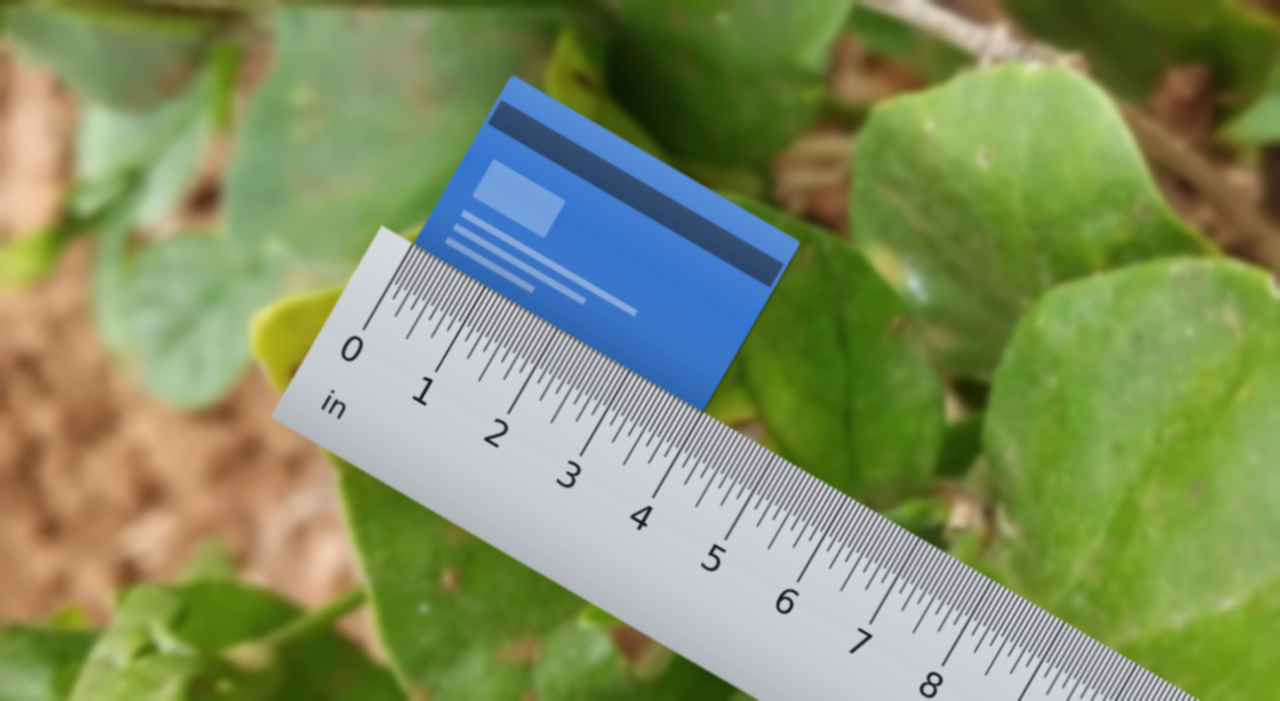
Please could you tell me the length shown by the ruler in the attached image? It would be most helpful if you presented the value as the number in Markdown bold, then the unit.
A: **4** in
